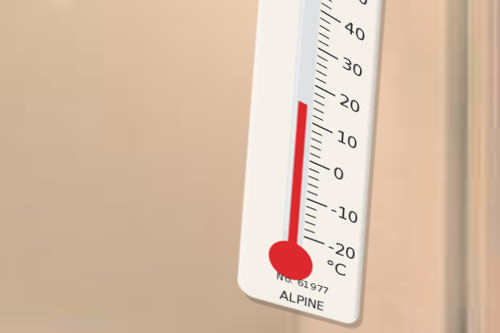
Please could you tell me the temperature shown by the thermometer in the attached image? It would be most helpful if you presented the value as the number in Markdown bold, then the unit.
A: **14** °C
